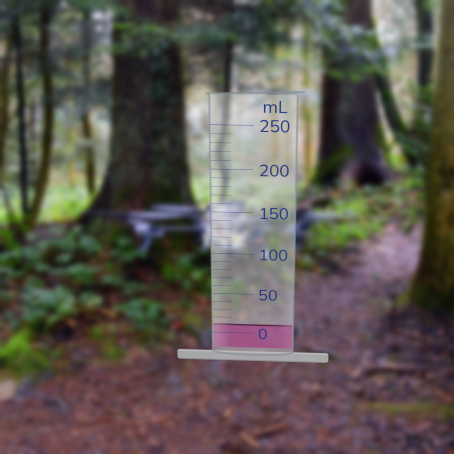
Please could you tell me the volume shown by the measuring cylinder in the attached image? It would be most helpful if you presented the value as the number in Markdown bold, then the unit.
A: **10** mL
